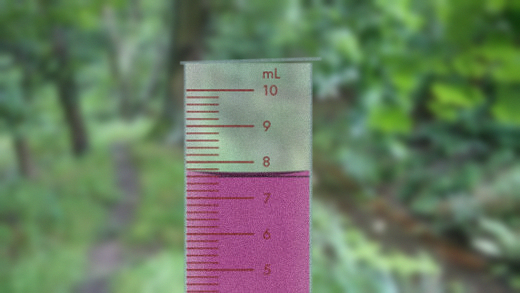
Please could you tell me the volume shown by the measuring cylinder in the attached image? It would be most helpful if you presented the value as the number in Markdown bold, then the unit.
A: **7.6** mL
